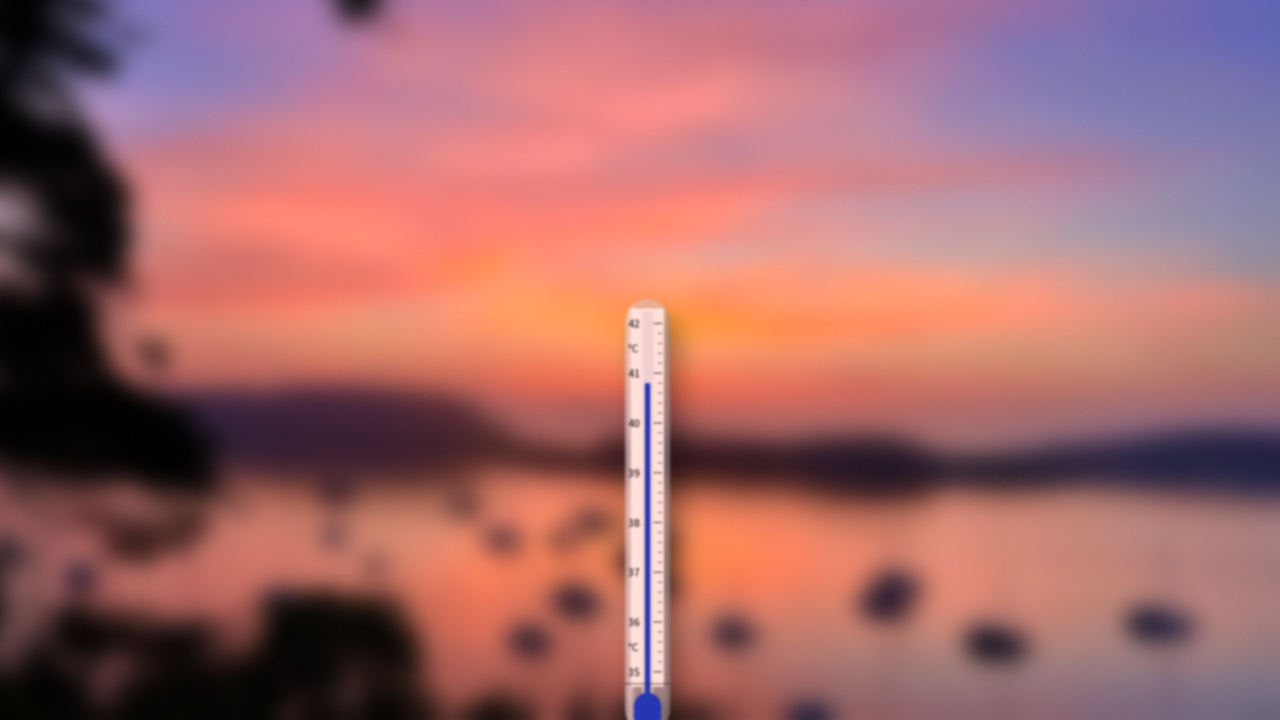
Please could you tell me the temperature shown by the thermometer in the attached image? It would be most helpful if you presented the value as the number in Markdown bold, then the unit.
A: **40.8** °C
